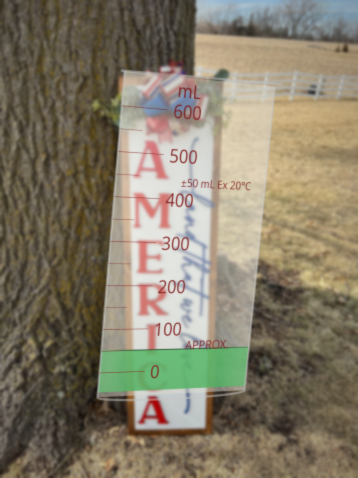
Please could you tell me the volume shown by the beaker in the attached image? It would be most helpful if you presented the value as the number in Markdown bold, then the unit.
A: **50** mL
